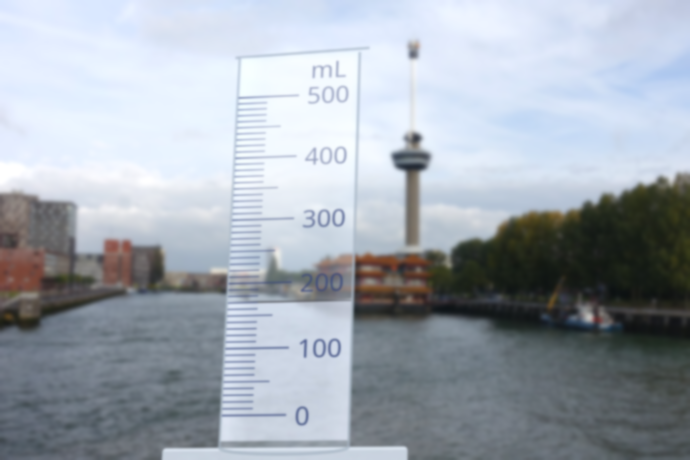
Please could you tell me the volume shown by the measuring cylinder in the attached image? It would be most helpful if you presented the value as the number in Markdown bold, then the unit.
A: **170** mL
